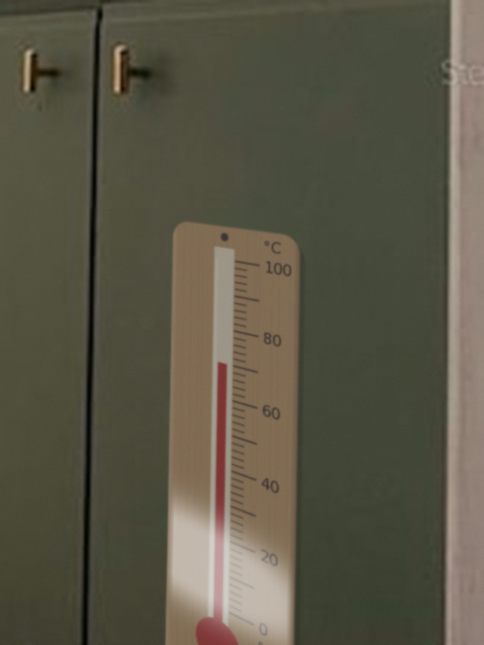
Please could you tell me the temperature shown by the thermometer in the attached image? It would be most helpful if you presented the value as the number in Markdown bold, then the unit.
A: **70** °C
